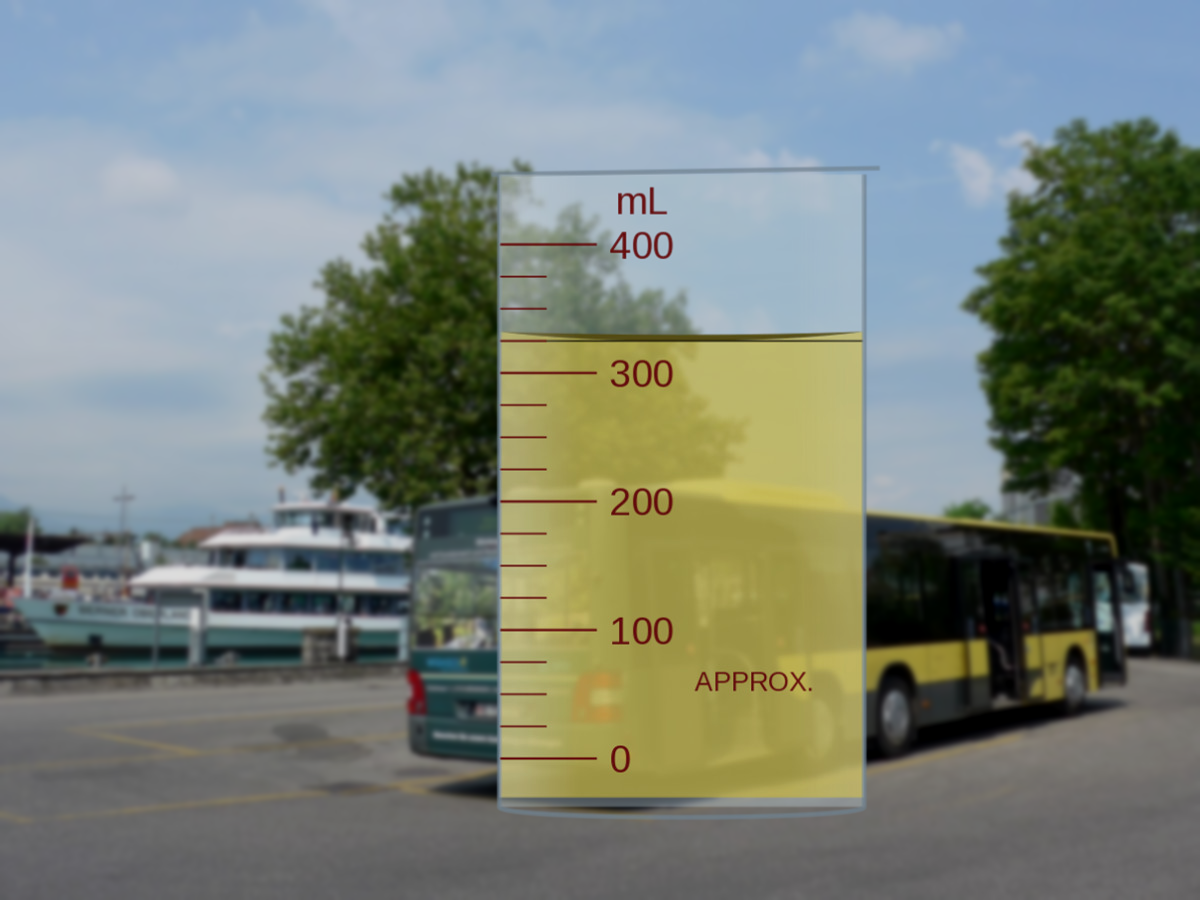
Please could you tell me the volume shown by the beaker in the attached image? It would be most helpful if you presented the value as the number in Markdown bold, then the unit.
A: **325** mL
